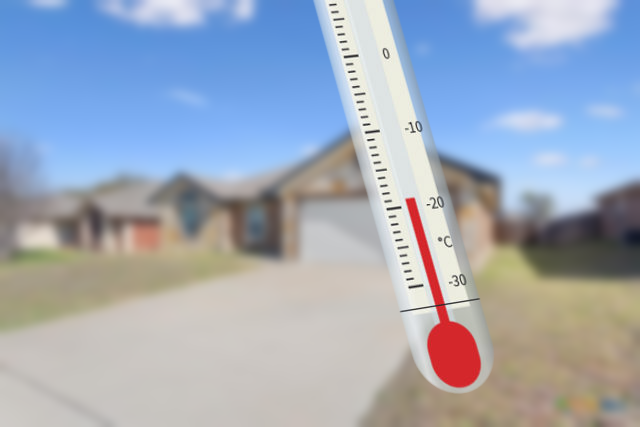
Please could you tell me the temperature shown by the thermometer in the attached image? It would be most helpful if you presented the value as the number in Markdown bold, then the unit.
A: **-19** °C
